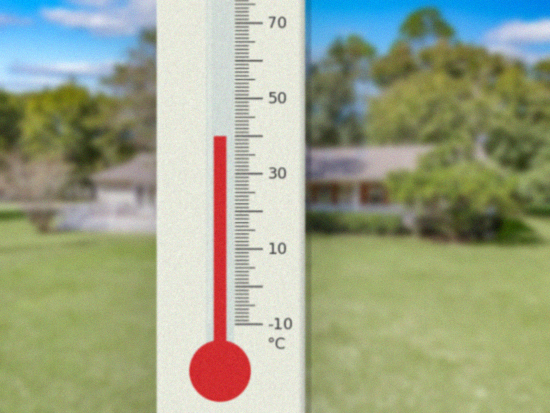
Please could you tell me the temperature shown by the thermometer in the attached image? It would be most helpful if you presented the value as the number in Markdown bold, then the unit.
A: **40** °C
